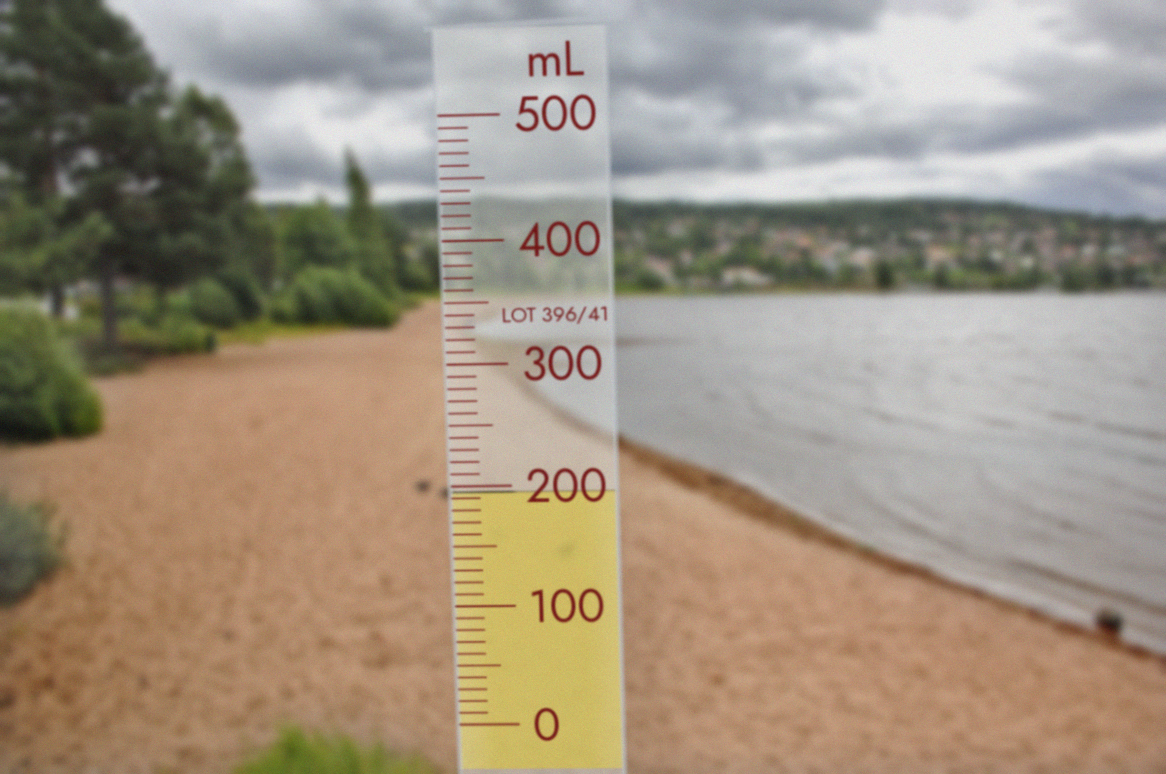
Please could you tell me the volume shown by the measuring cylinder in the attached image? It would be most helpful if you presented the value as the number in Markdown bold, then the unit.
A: **195** mL
